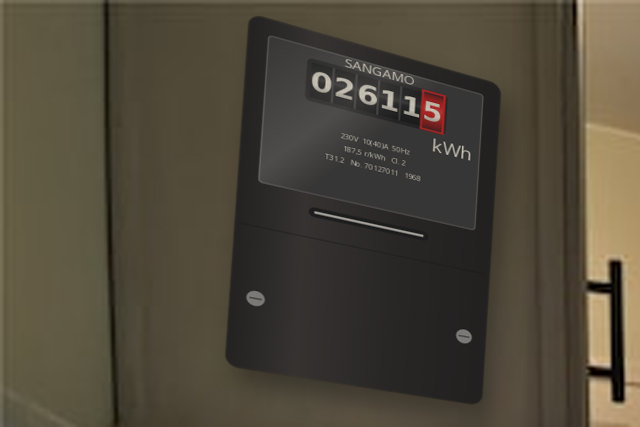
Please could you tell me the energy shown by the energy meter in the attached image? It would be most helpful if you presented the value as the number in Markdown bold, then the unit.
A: **2611.5** kWh
